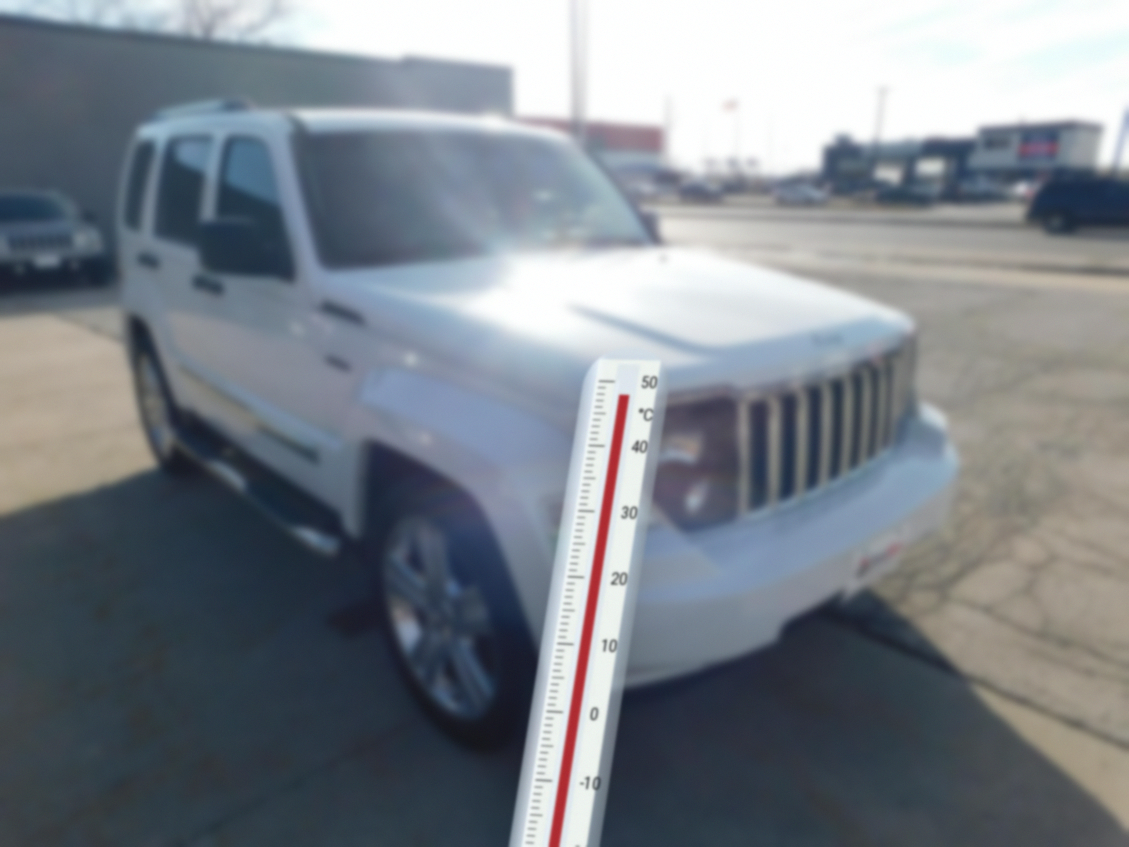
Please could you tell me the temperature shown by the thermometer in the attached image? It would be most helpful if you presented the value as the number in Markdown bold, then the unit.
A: **48** °C
